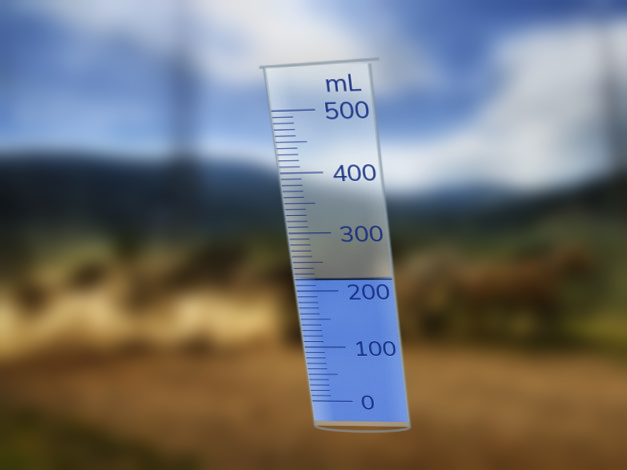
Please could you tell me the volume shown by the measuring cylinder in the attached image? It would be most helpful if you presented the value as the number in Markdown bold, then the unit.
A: **220** mL
